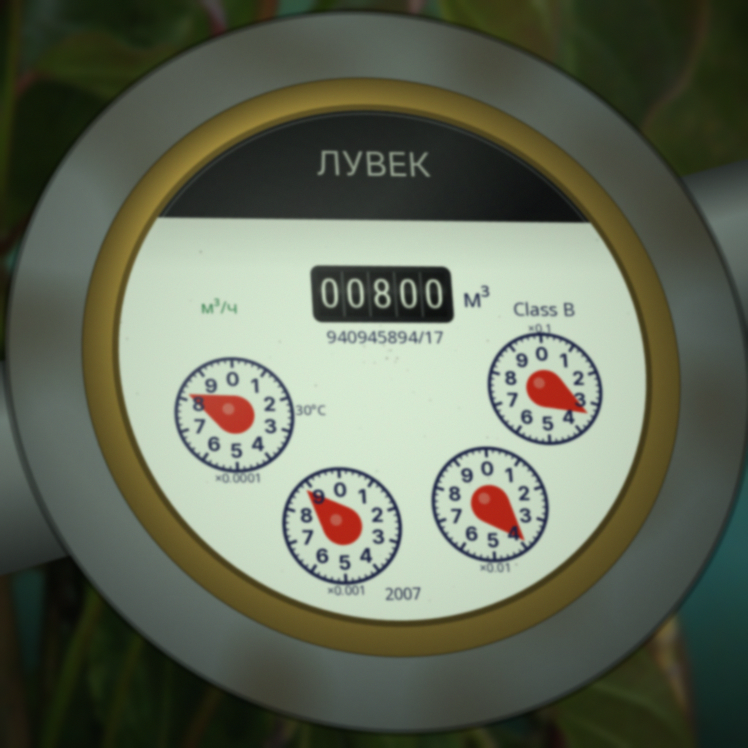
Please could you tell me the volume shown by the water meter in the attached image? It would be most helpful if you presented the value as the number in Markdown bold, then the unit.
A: **800.3388** m³
